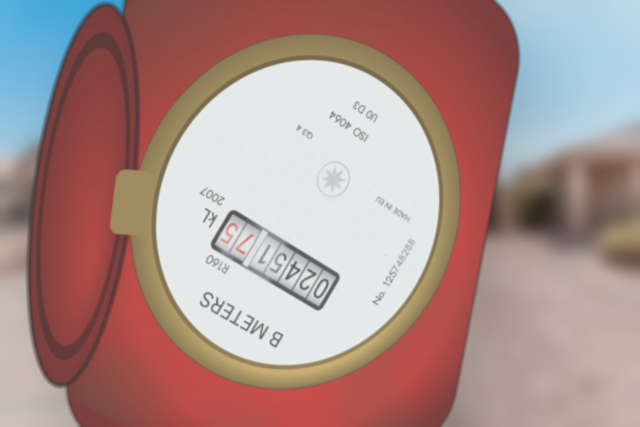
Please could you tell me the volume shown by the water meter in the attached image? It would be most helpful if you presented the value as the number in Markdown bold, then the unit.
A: **2451.75** kL
